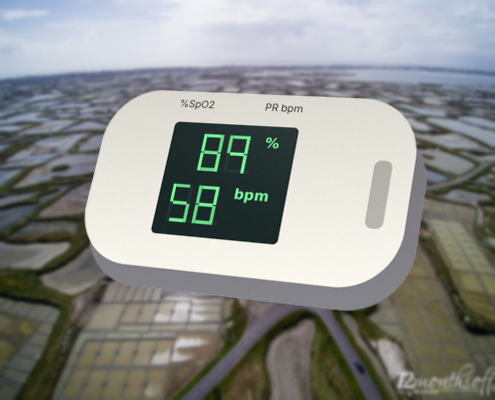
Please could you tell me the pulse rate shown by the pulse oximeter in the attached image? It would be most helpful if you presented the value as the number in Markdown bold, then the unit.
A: **58** bpm
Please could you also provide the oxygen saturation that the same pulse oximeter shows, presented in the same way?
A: **89** %
